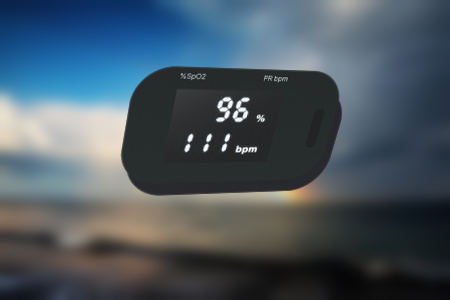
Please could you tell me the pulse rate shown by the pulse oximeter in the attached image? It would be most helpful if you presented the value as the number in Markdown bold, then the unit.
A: **111** bpm
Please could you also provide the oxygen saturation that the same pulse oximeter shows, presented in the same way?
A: **96** %
